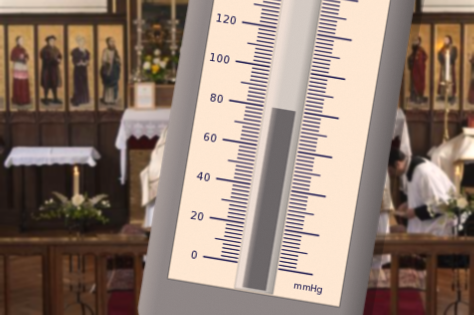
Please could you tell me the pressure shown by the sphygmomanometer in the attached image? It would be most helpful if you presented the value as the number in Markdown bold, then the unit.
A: **80** mmHg
